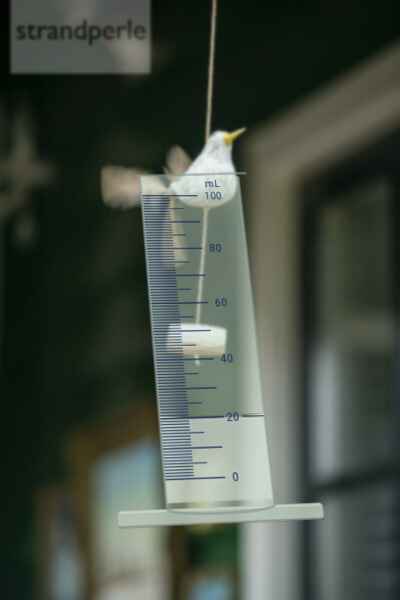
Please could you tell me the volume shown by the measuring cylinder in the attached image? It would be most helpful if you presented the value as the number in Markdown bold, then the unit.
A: **20** mL
